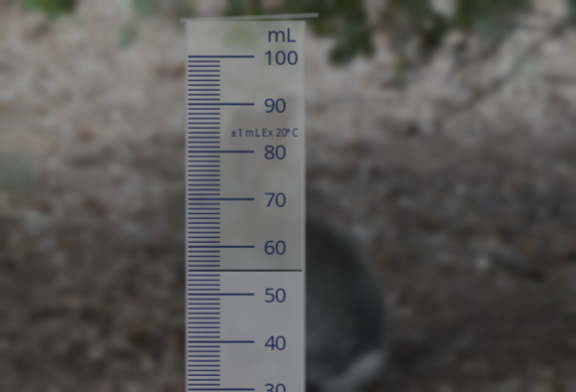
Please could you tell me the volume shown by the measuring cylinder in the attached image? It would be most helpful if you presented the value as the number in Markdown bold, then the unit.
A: **55** mL
